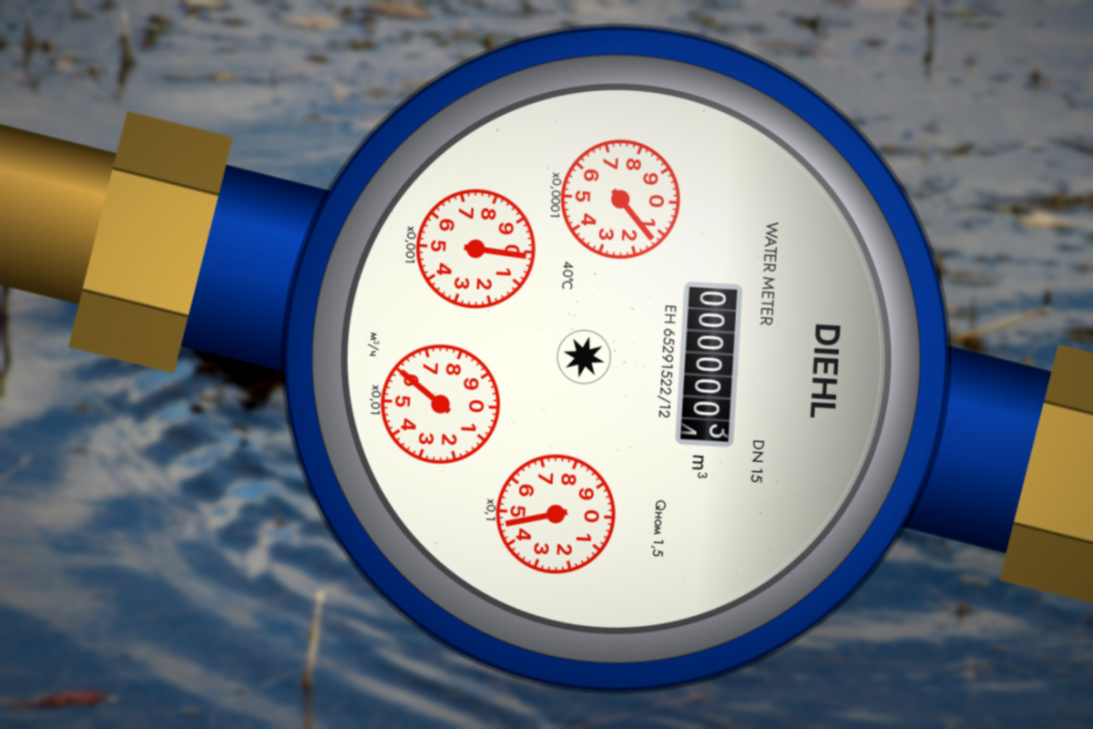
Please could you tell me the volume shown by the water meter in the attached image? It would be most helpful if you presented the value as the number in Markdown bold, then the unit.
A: **3.4601** m³
